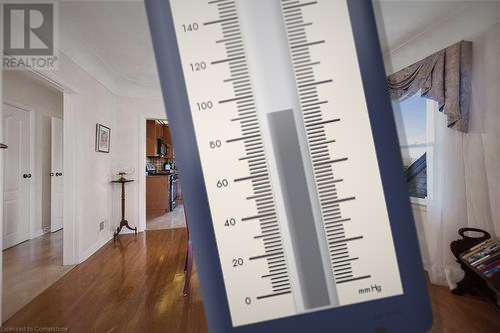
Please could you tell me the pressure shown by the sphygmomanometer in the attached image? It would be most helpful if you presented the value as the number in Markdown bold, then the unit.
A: **90** mmHg
